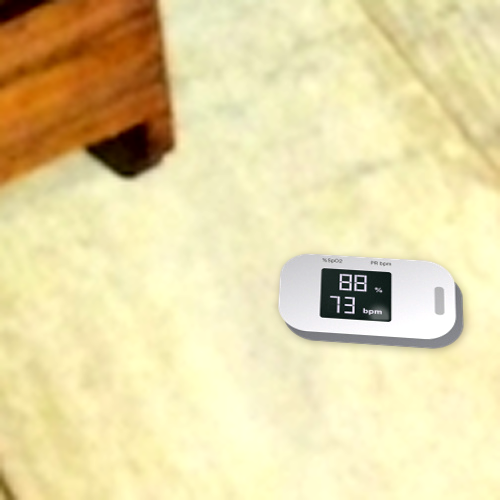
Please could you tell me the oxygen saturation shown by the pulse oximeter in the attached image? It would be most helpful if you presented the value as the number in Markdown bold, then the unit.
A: **88** %
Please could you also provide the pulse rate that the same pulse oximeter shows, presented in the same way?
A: **73** bpm
